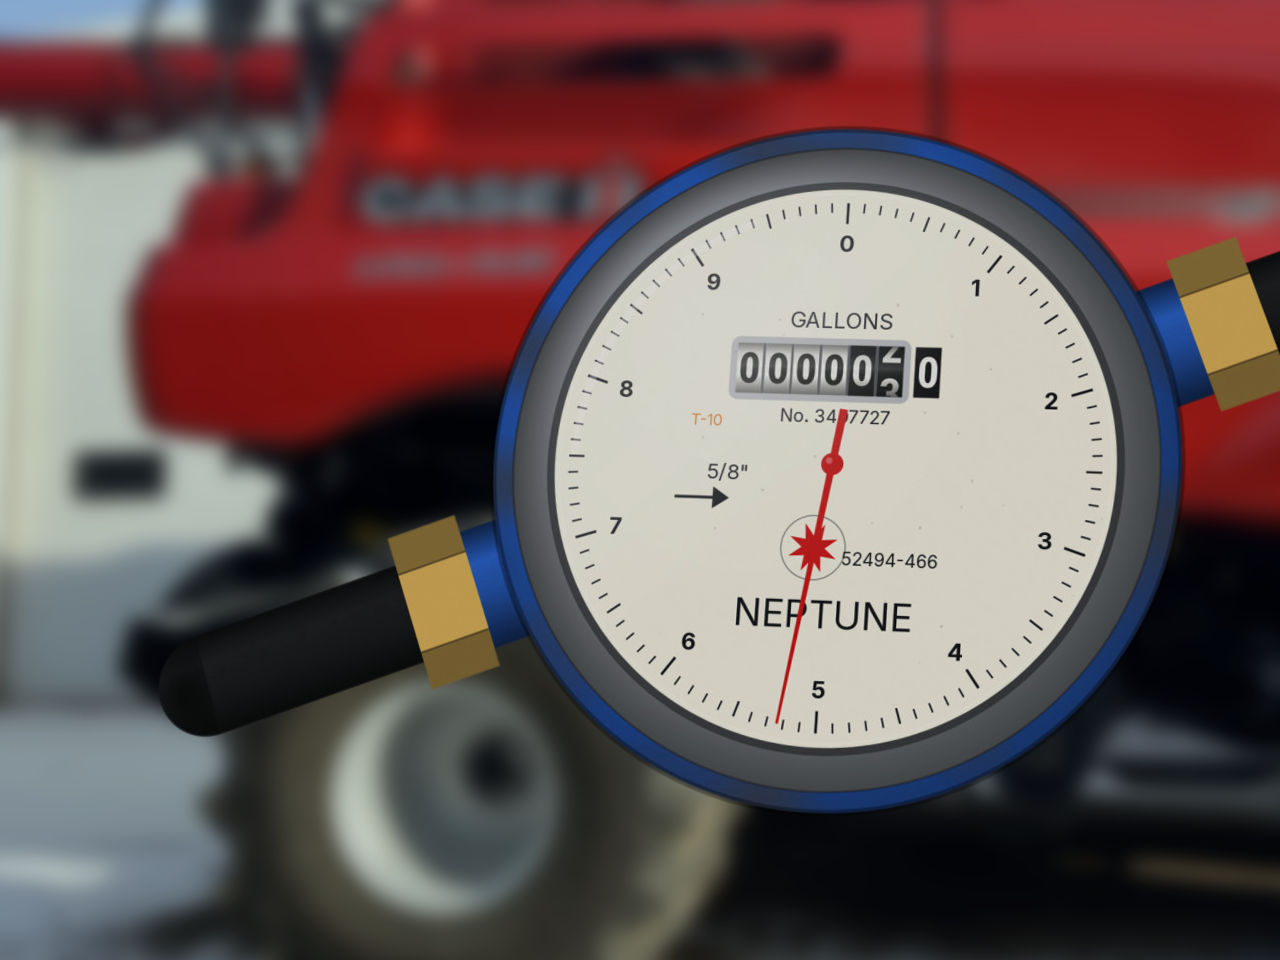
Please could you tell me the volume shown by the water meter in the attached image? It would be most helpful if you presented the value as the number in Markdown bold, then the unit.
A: **25.2** gal
